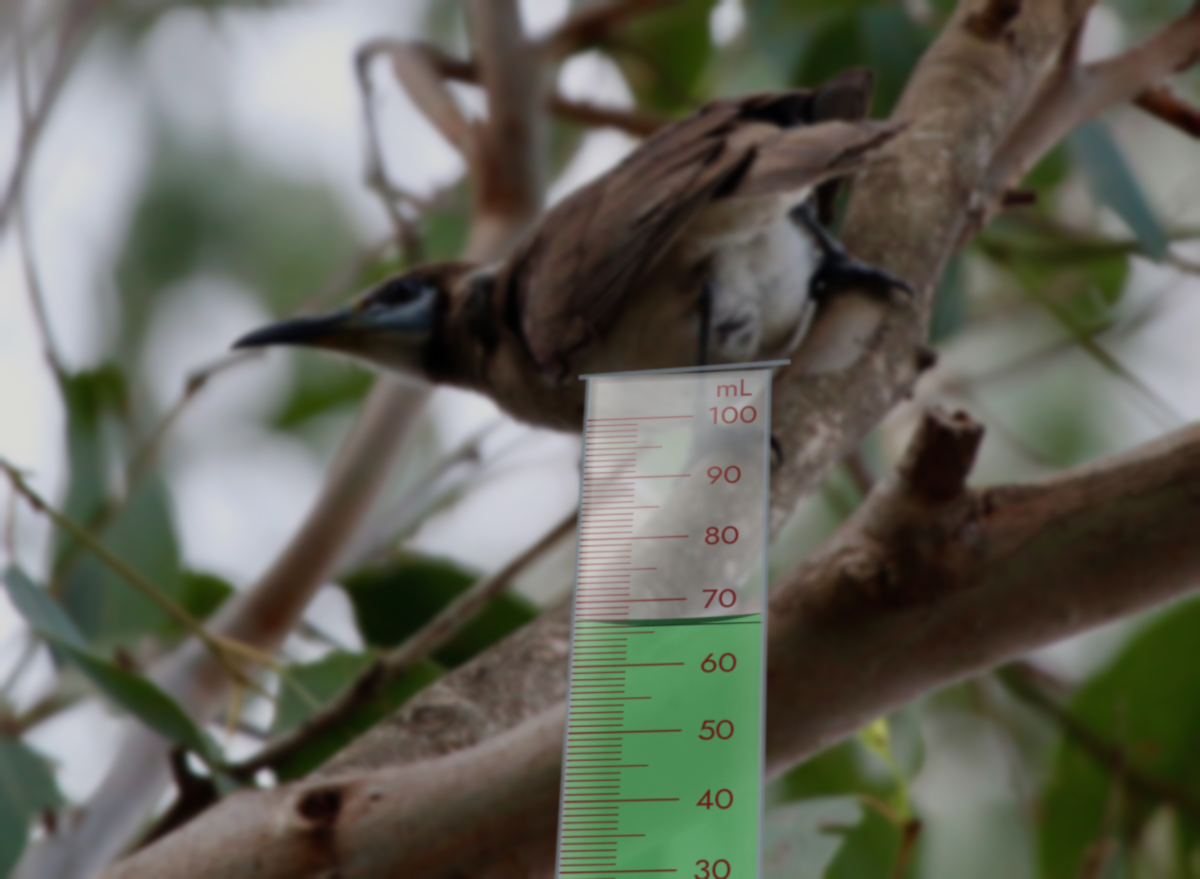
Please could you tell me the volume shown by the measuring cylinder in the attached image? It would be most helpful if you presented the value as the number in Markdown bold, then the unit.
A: **66** mL
